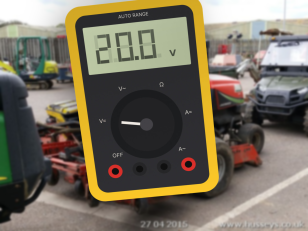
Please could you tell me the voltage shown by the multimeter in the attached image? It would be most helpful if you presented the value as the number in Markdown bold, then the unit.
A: **20.0** V
